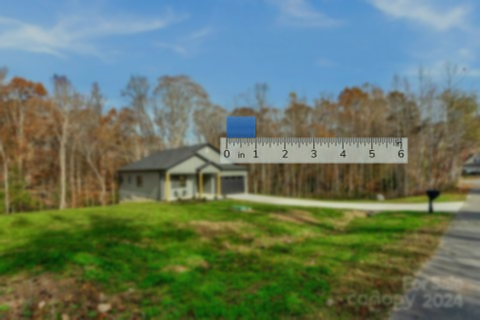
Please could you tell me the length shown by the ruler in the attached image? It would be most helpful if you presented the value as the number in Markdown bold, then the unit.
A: **1** in
